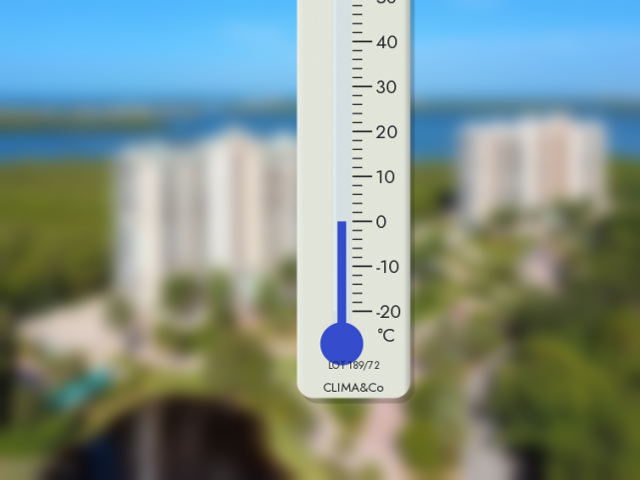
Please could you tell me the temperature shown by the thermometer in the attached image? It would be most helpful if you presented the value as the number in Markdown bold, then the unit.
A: **0** °C
